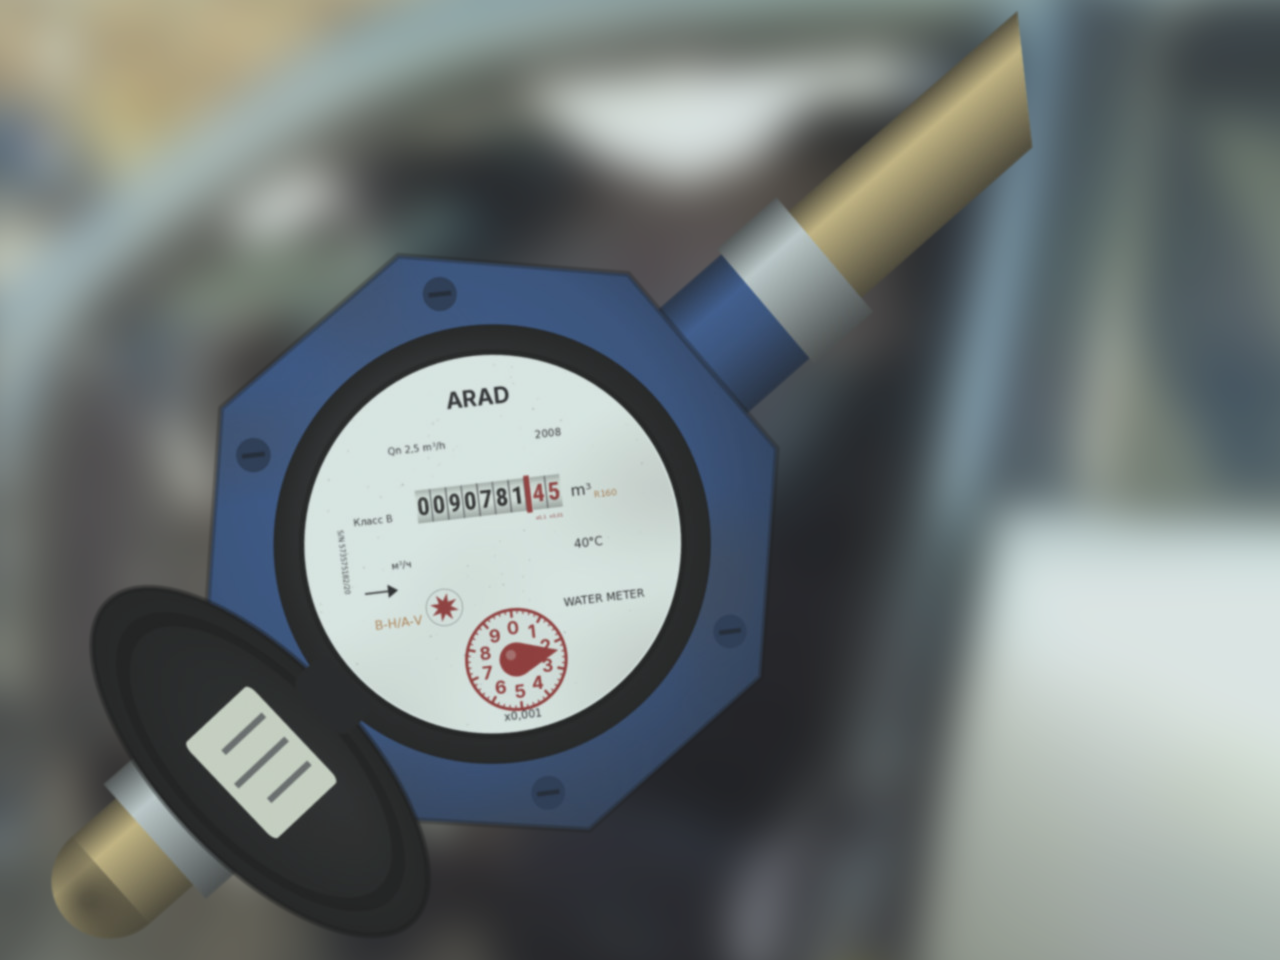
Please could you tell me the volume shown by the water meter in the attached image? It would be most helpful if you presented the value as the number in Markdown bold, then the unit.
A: **90781.452** m³
